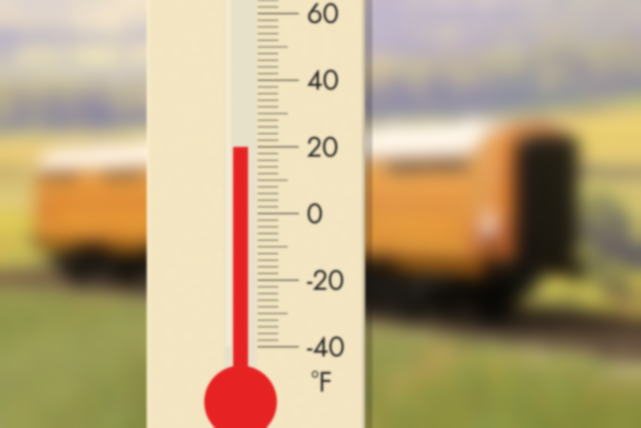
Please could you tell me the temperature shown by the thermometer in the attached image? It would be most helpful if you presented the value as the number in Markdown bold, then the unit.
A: **20** °F
